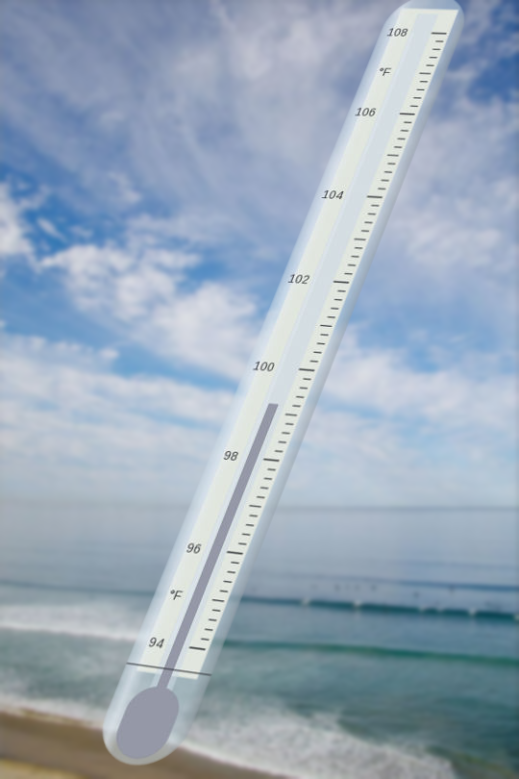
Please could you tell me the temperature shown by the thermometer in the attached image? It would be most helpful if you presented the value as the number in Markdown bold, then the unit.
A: **99.2** °F
